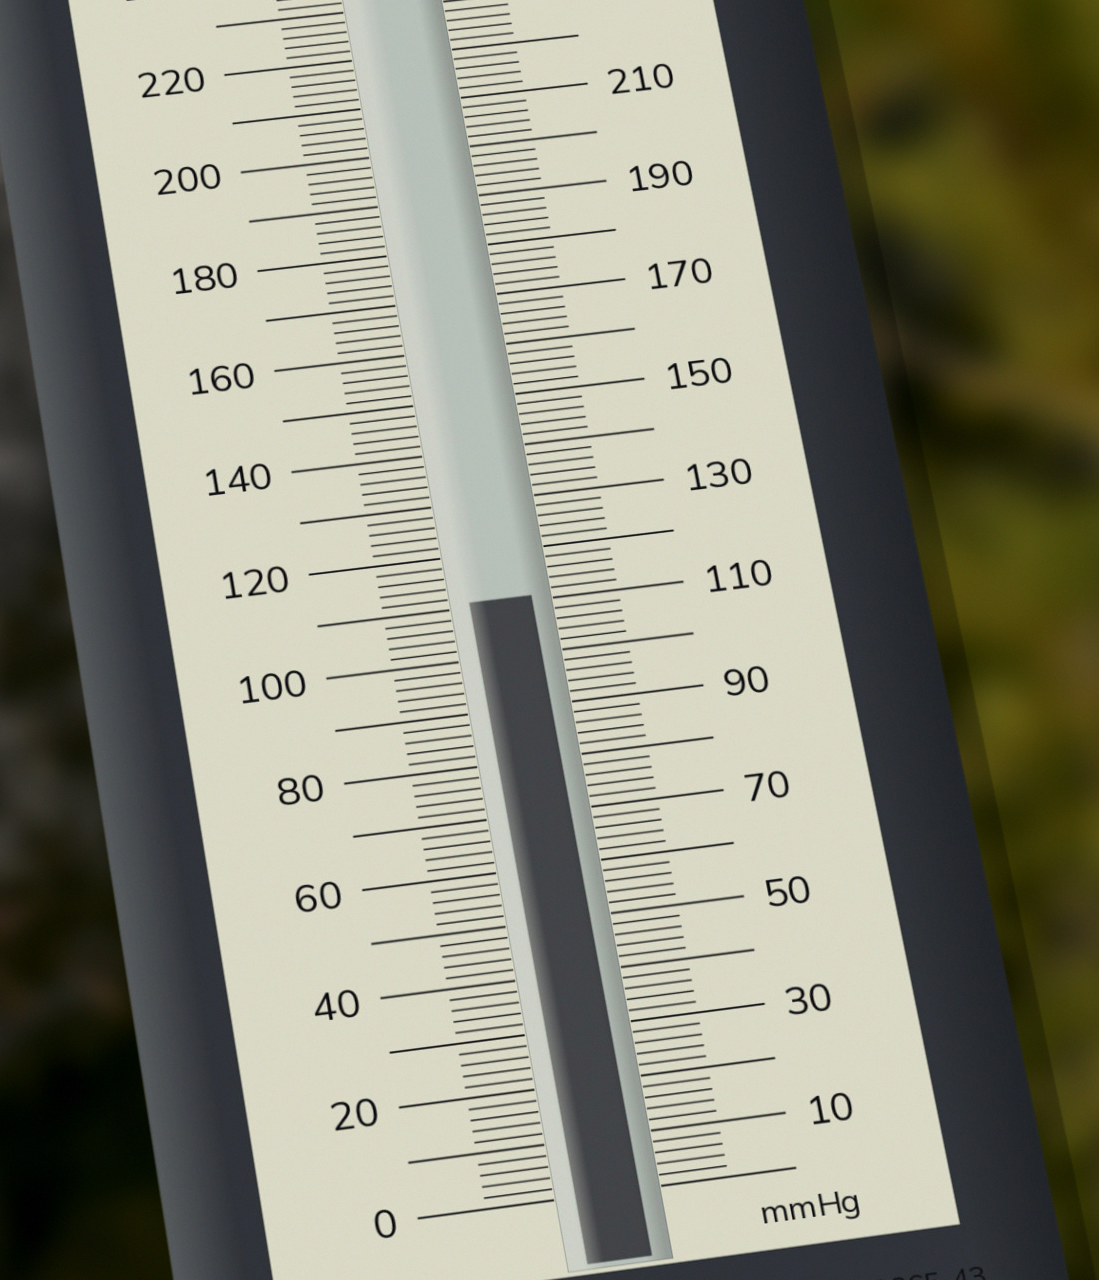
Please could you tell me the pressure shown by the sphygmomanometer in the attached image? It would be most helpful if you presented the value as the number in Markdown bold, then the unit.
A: **111** mmHg
